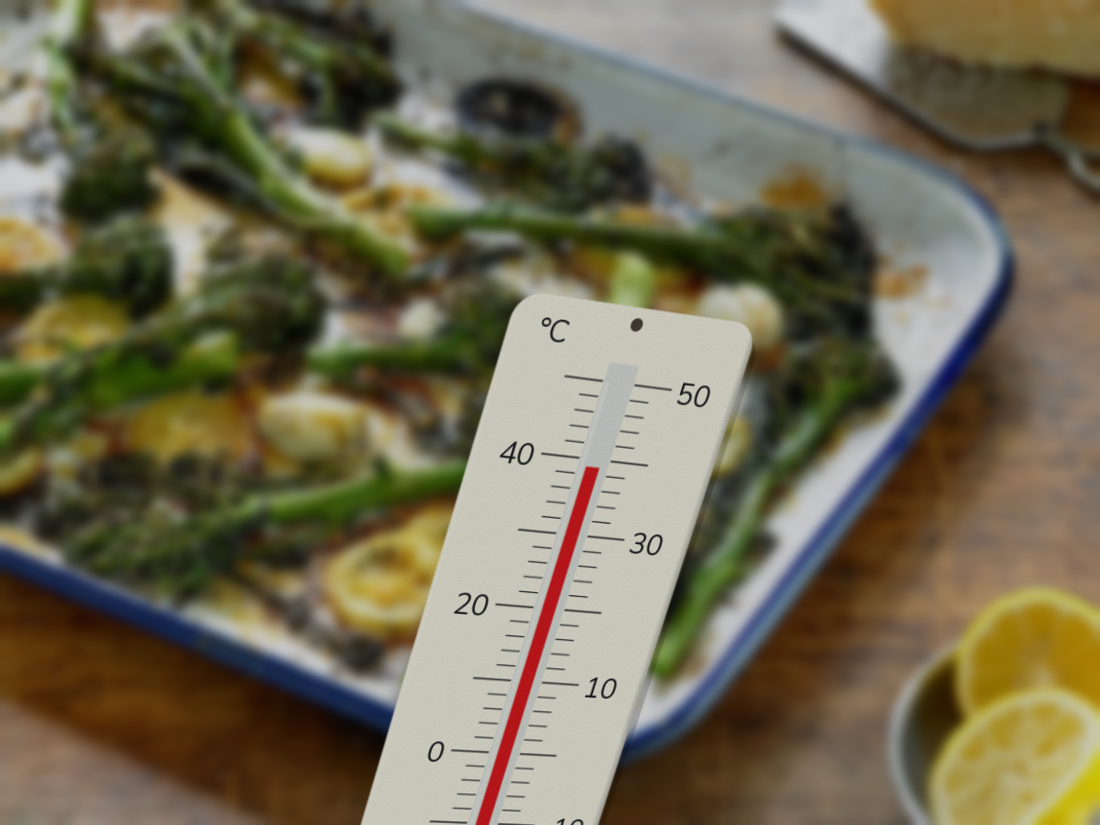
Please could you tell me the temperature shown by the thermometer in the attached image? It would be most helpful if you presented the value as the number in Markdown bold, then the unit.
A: **39** °C
